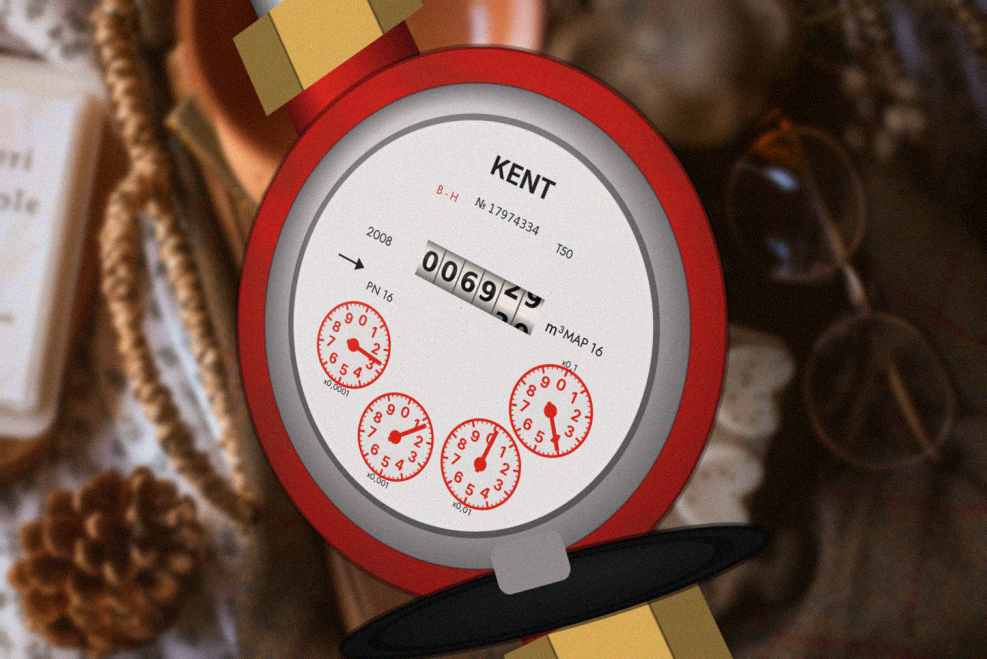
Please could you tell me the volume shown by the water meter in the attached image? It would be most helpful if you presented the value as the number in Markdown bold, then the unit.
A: **6929.4012** m³
